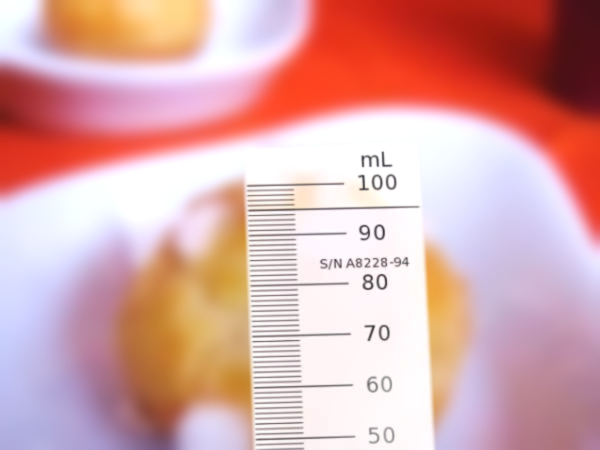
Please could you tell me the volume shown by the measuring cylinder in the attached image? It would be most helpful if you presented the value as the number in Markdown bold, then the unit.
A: **95** mL
